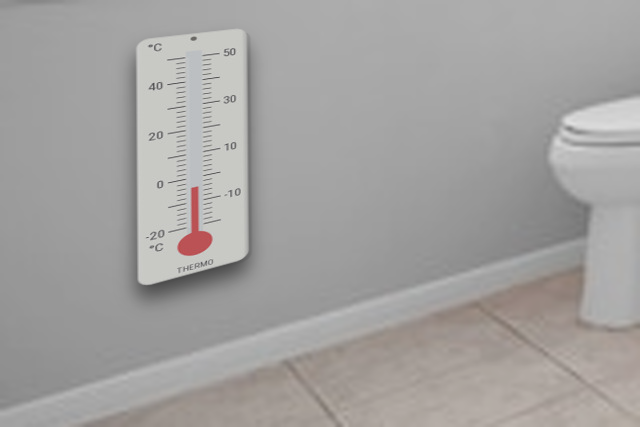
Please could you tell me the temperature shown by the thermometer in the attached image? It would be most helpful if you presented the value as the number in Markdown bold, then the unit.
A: **-4** °C
